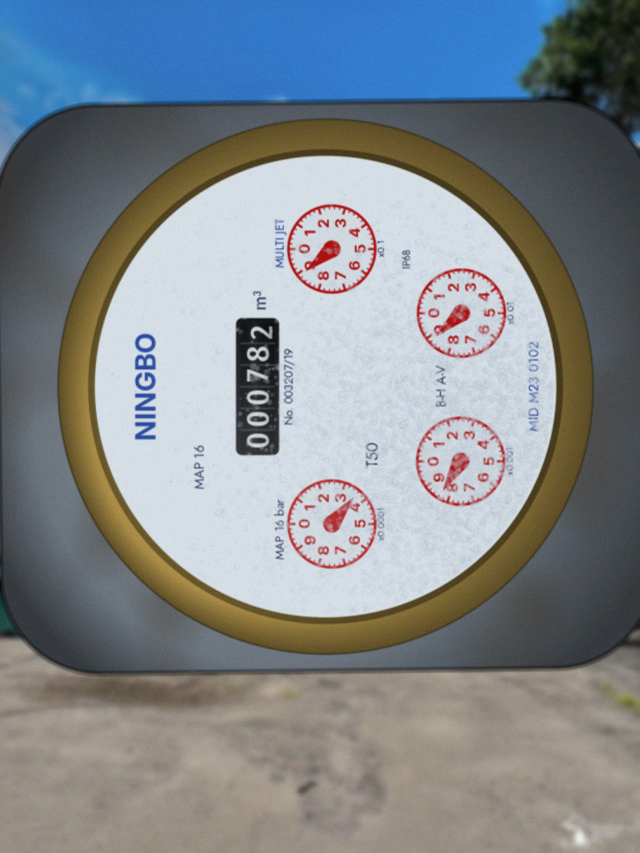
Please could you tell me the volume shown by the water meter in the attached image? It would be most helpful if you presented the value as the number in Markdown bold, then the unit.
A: **781.8883** m³
